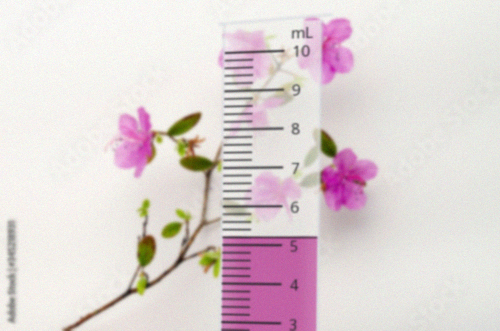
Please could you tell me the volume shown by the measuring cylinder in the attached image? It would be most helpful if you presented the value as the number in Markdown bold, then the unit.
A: **5.2** mL
